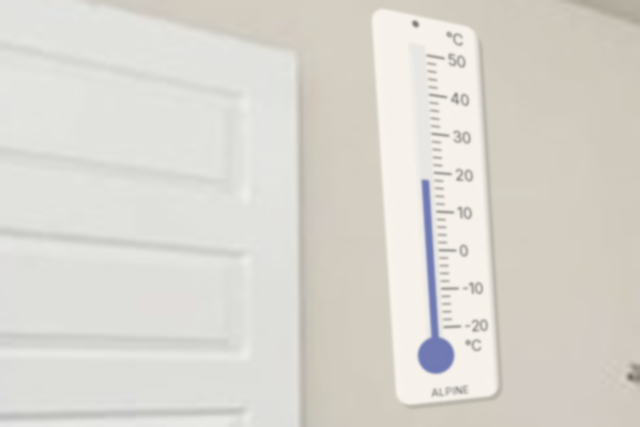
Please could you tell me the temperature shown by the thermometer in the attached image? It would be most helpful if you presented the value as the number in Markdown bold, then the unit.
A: **18** °C
